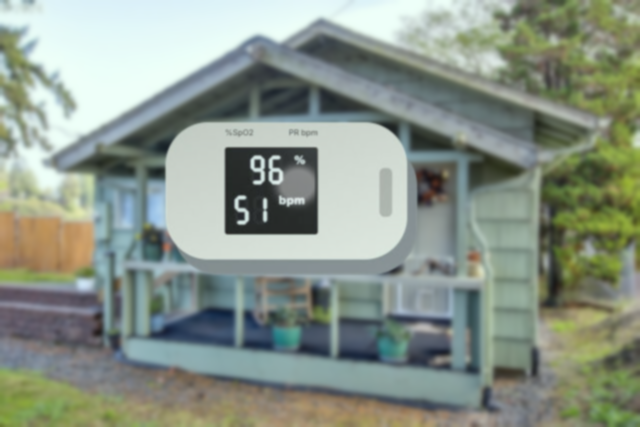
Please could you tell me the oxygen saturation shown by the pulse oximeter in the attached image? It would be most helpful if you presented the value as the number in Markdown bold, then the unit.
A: **96** %
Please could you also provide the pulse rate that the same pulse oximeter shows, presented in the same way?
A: **51** bpm
